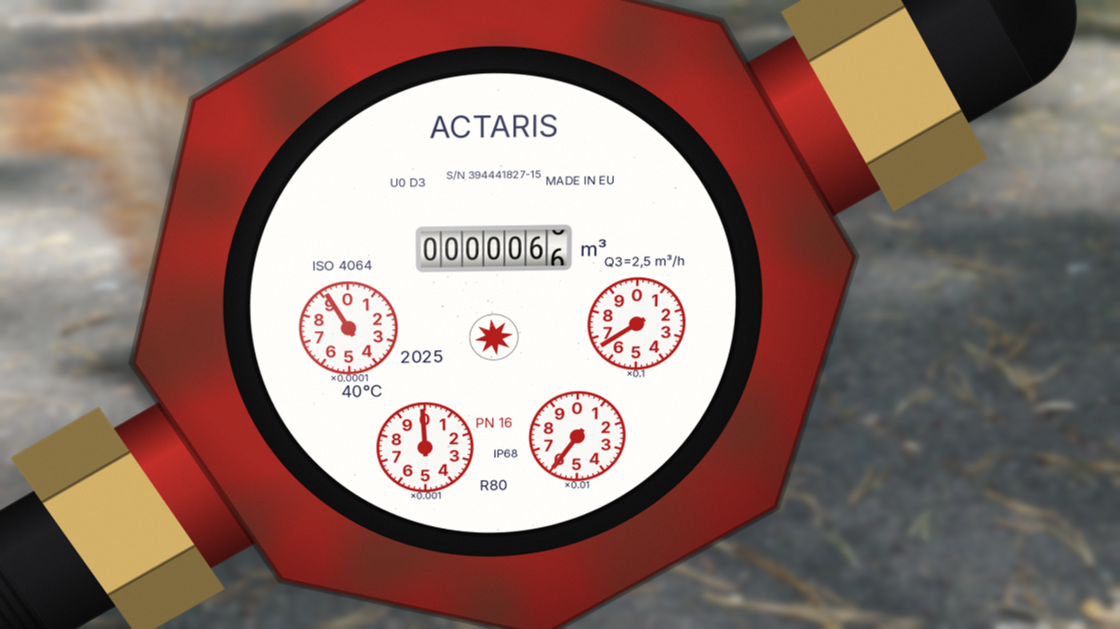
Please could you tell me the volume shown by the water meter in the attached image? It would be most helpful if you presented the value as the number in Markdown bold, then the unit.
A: **65.6599** m³
